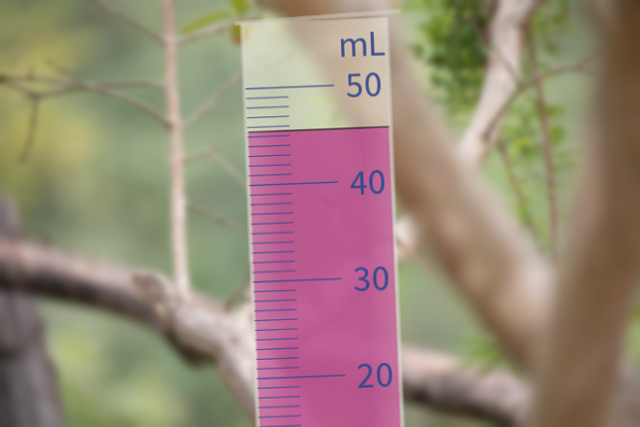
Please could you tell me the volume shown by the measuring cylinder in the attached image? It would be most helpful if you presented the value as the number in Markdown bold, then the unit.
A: **45.5** mL
